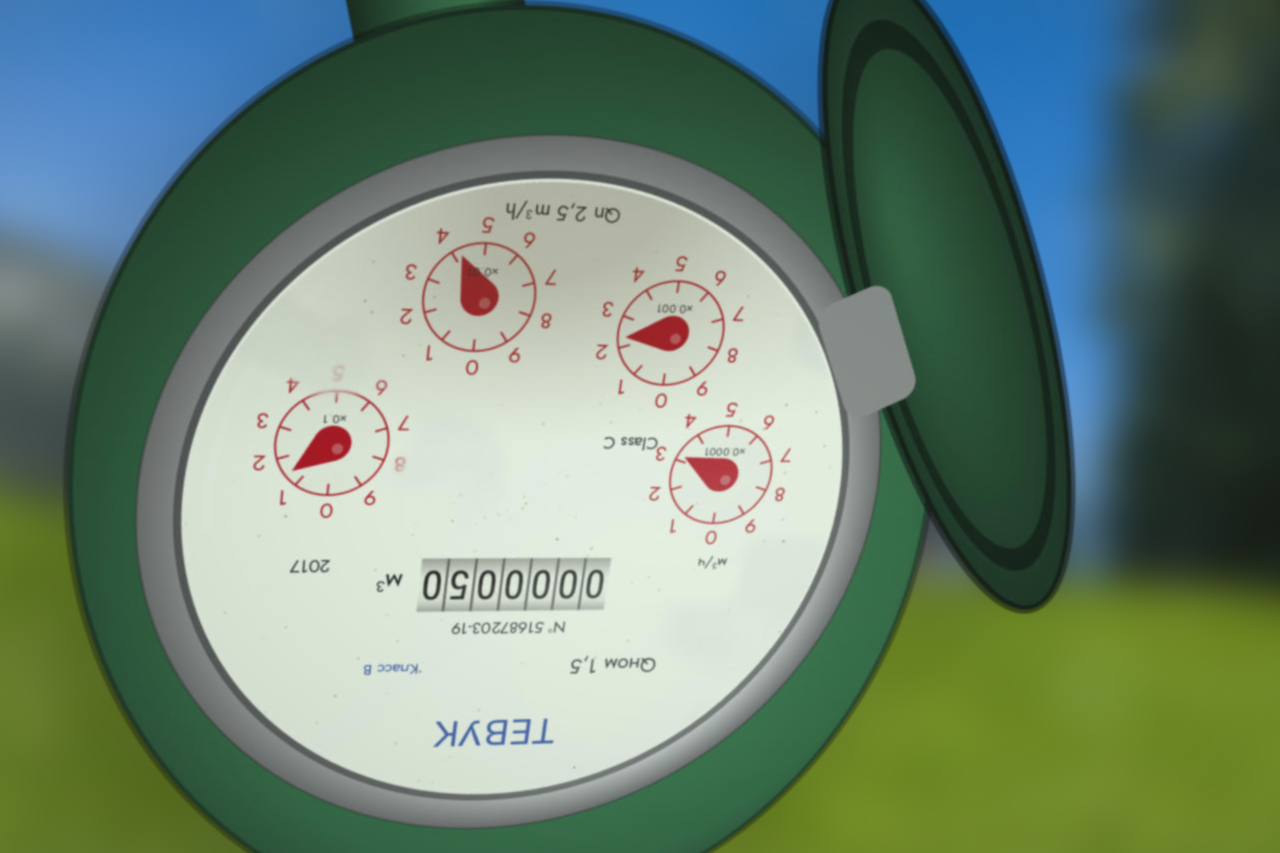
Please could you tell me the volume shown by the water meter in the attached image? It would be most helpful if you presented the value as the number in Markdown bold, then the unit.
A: **50.1423** m³
